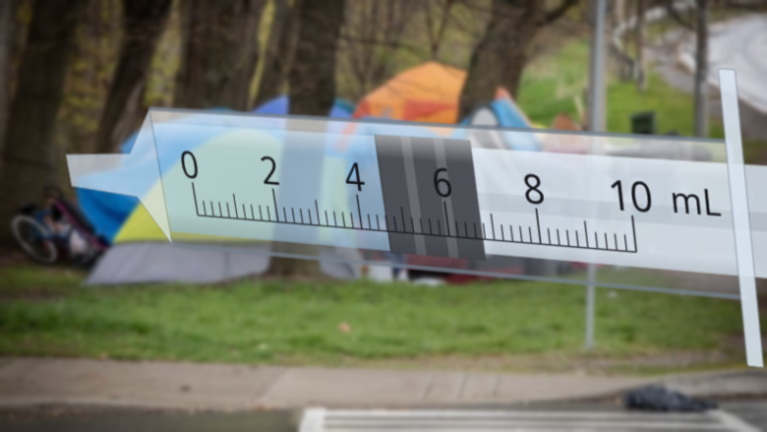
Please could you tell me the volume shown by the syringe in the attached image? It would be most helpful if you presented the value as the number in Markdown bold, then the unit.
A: **4.6** mL
